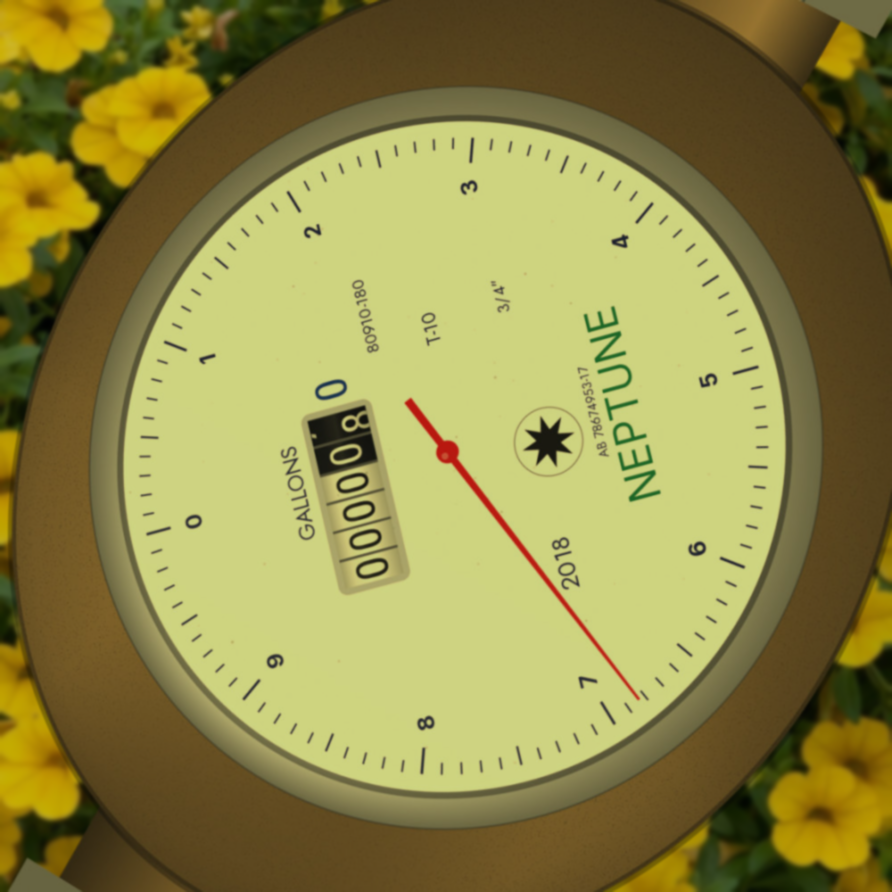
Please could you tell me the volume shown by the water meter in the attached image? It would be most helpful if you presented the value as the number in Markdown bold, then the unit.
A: **76.8** gal
